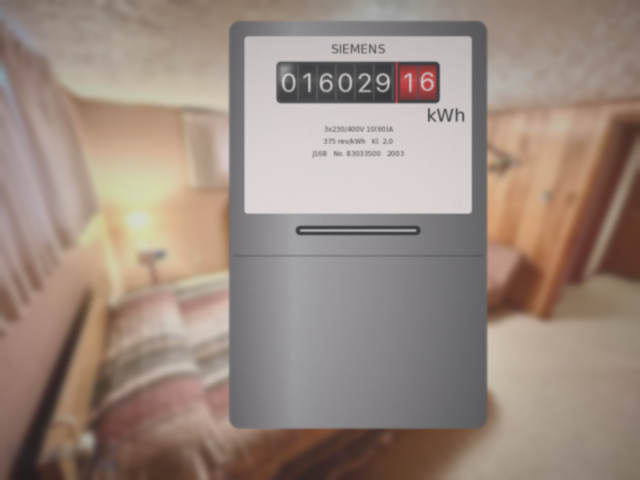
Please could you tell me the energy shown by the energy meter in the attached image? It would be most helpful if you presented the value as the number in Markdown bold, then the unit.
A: **16029.16** kWh
